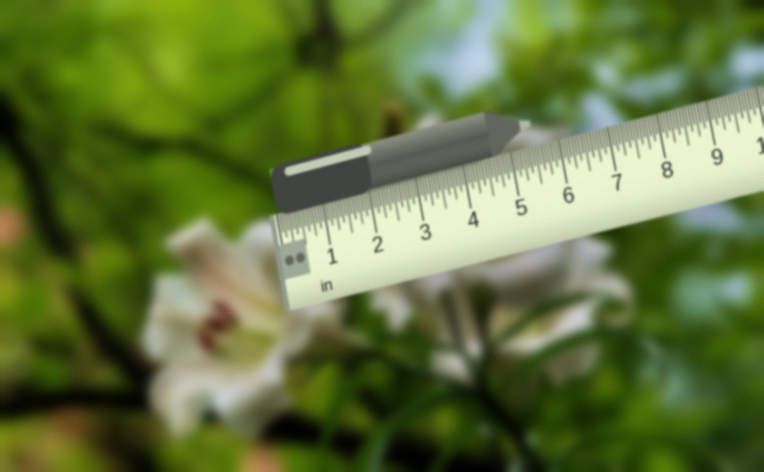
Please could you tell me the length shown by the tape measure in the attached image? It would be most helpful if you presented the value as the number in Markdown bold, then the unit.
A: **5.5** in
